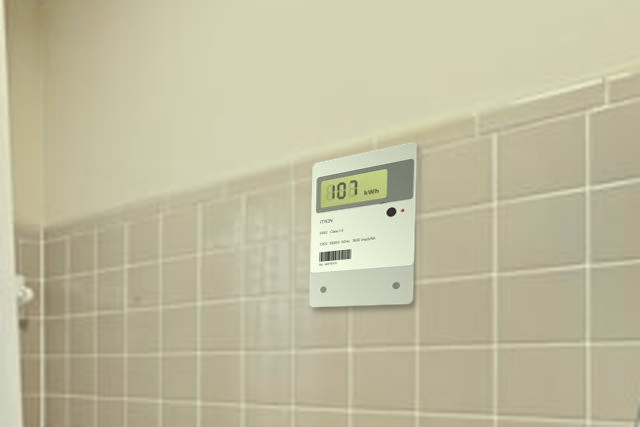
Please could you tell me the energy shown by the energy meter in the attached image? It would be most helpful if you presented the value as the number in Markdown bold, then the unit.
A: **107** kWh
